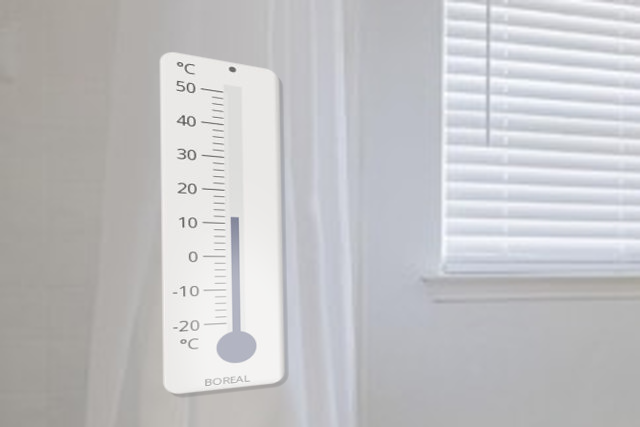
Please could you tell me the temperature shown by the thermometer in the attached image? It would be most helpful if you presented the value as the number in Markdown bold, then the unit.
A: **12** °C
